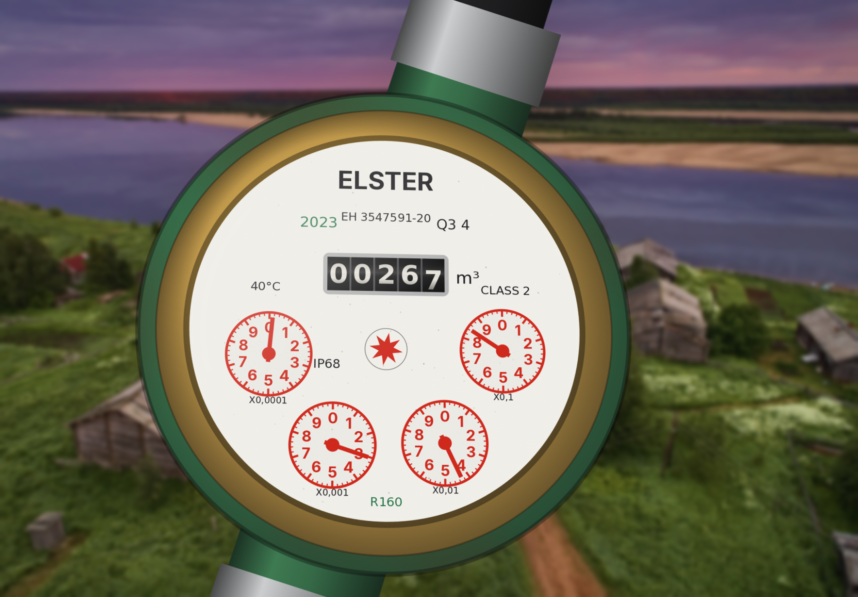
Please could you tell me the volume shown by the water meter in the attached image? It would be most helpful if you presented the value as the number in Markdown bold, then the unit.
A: **266.8430** m³
